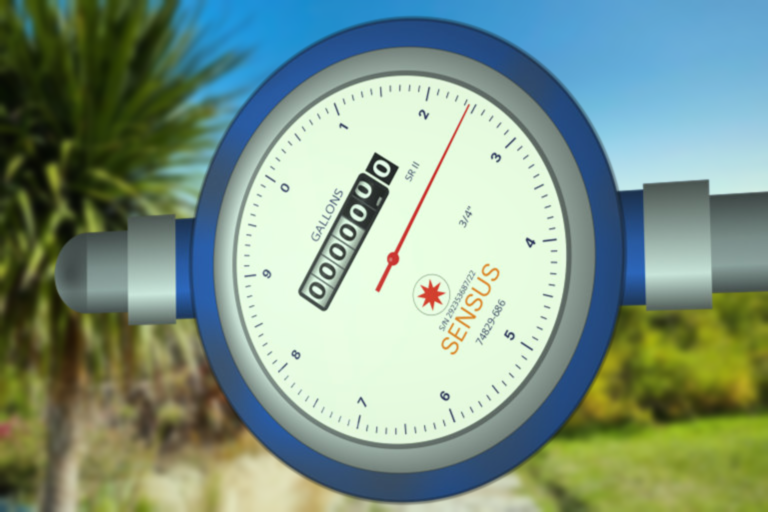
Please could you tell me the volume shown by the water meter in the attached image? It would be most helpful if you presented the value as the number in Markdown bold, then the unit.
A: **2.4** gal
